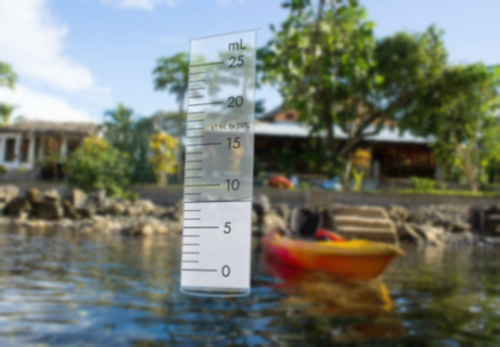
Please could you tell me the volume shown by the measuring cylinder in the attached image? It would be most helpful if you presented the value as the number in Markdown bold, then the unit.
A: **8** mL
